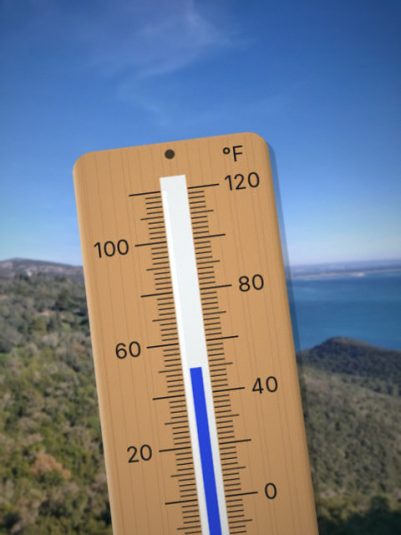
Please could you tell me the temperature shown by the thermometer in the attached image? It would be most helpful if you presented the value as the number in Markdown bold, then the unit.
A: **50** °F
